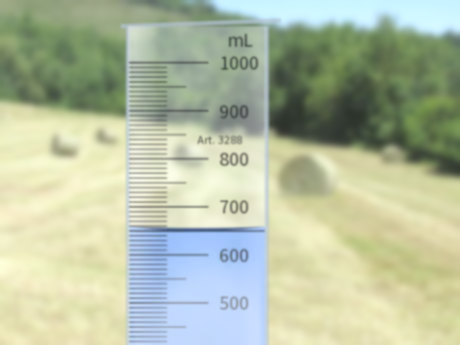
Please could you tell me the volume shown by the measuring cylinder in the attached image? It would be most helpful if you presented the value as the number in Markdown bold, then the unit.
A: **650** mL
